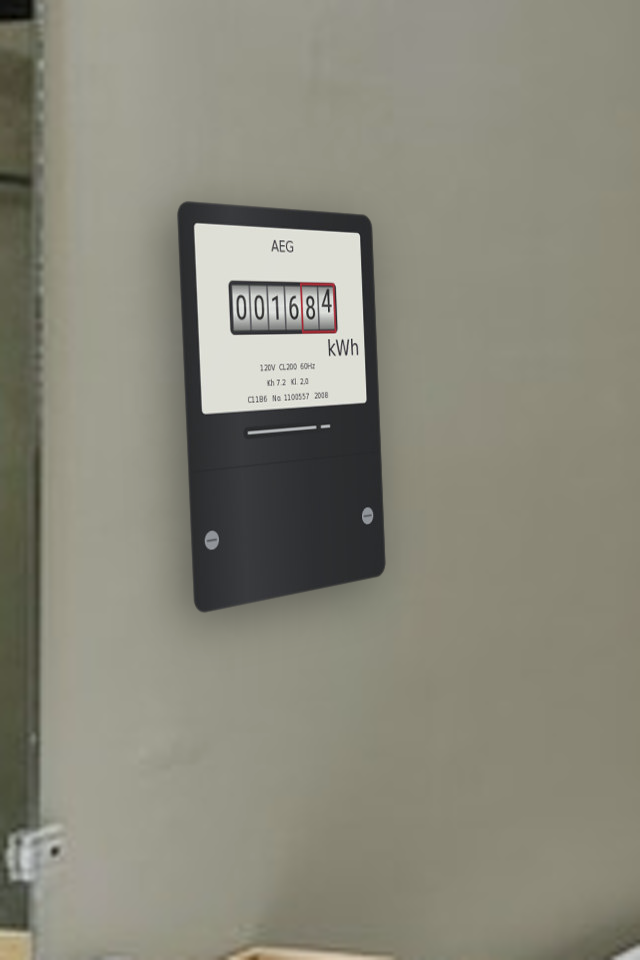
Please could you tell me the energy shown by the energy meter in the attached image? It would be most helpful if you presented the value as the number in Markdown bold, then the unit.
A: **16.84** kWh
